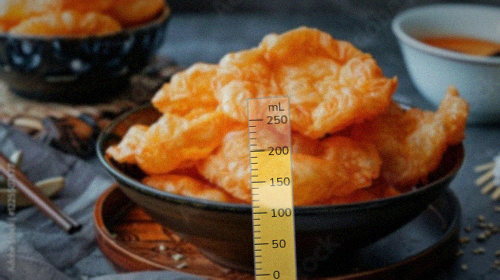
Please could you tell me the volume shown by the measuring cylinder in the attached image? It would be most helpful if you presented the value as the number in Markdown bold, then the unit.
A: **200** mL
